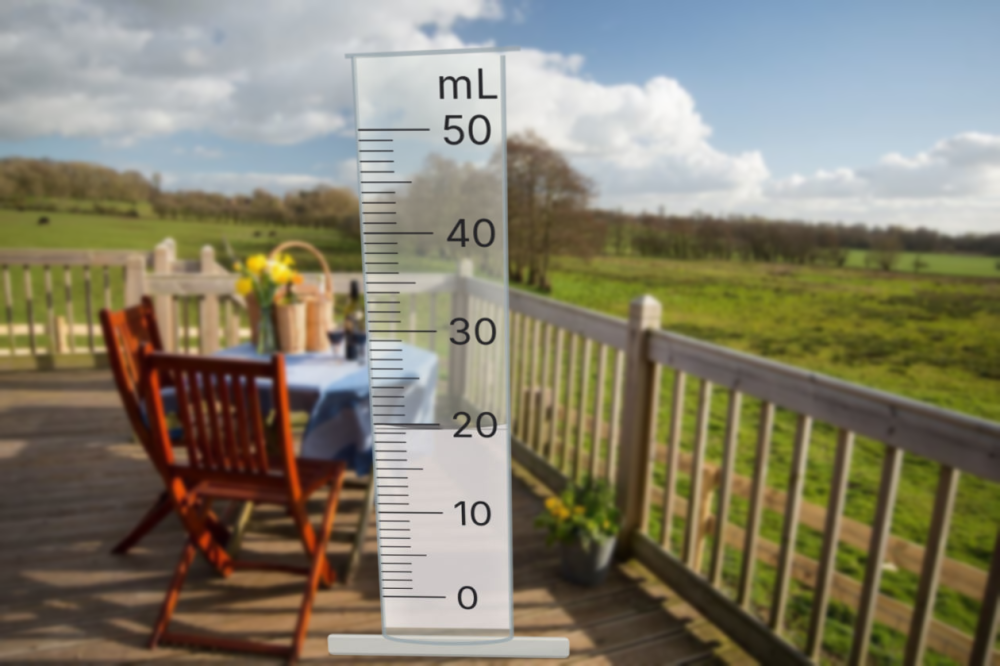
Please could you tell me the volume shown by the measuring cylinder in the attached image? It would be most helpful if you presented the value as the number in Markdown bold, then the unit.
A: **19.5** mL
